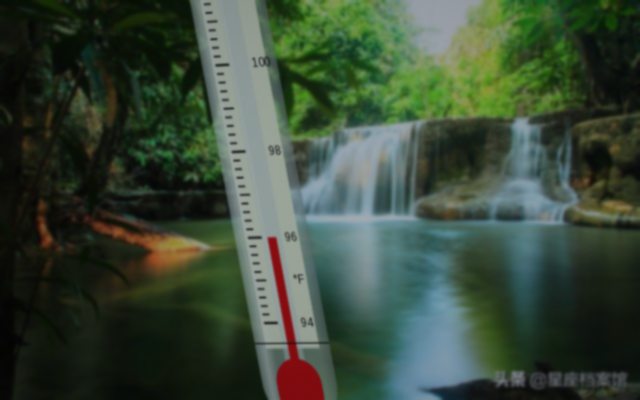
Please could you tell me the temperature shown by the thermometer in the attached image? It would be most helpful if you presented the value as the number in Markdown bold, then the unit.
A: **96** °F
